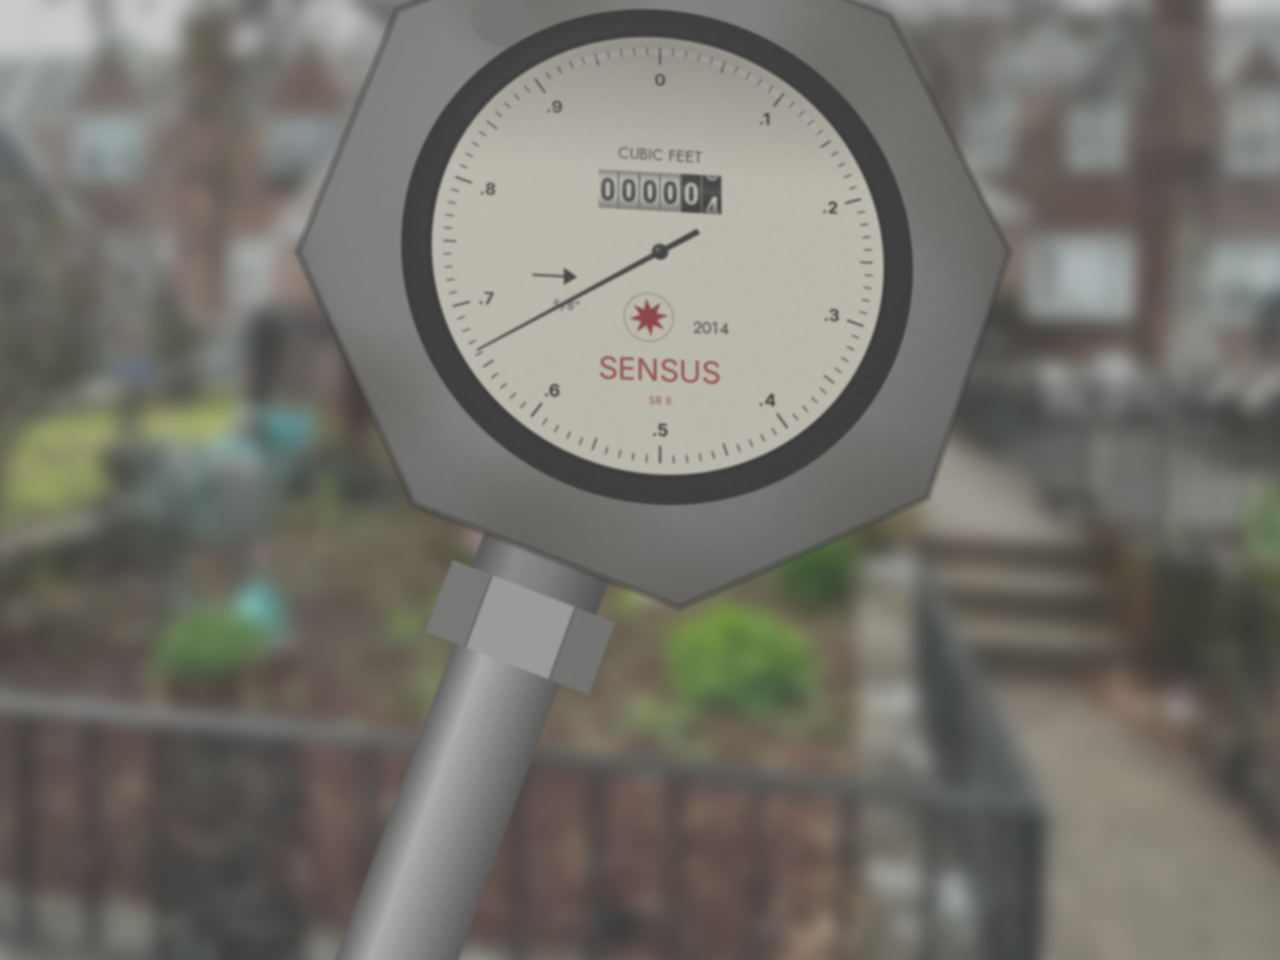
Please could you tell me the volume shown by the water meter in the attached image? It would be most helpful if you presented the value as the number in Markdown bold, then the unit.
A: **3.66** ft³
